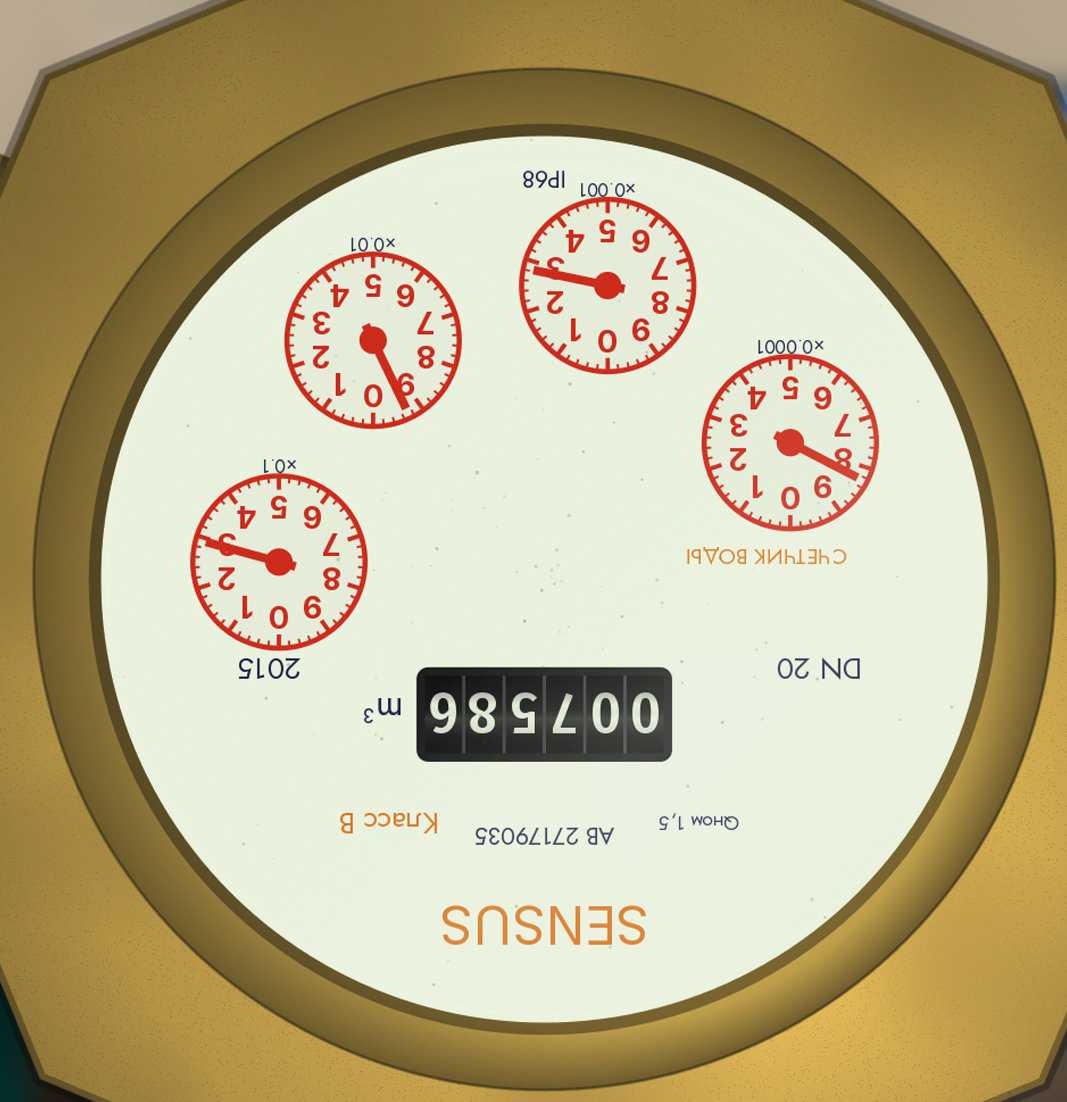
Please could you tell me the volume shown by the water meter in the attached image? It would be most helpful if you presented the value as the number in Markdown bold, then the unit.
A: **7586.2928** m³
